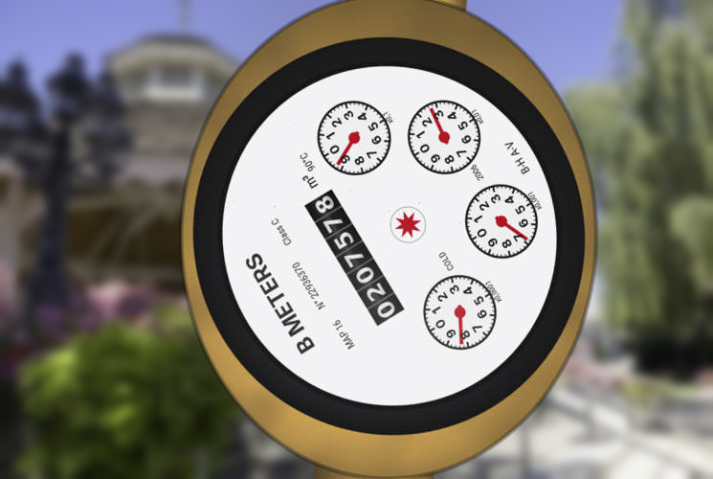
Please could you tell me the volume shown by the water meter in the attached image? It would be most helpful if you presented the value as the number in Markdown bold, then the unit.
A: **207577.9268** m³
